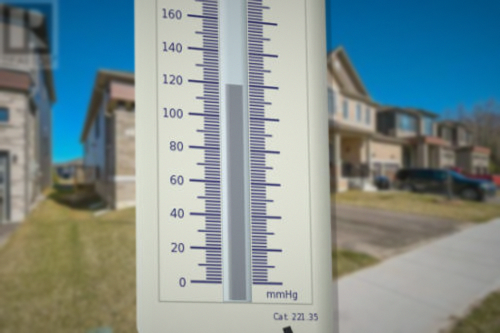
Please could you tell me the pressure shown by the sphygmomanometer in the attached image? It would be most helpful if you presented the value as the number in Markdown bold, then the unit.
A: **120** mmHg
